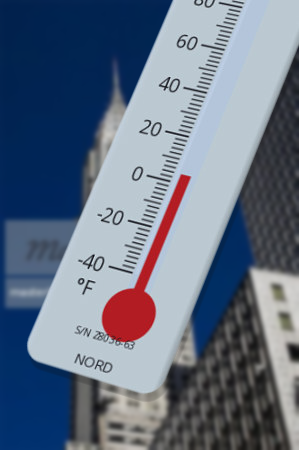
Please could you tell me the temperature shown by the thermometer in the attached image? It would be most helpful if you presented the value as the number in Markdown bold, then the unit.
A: **4** °F
